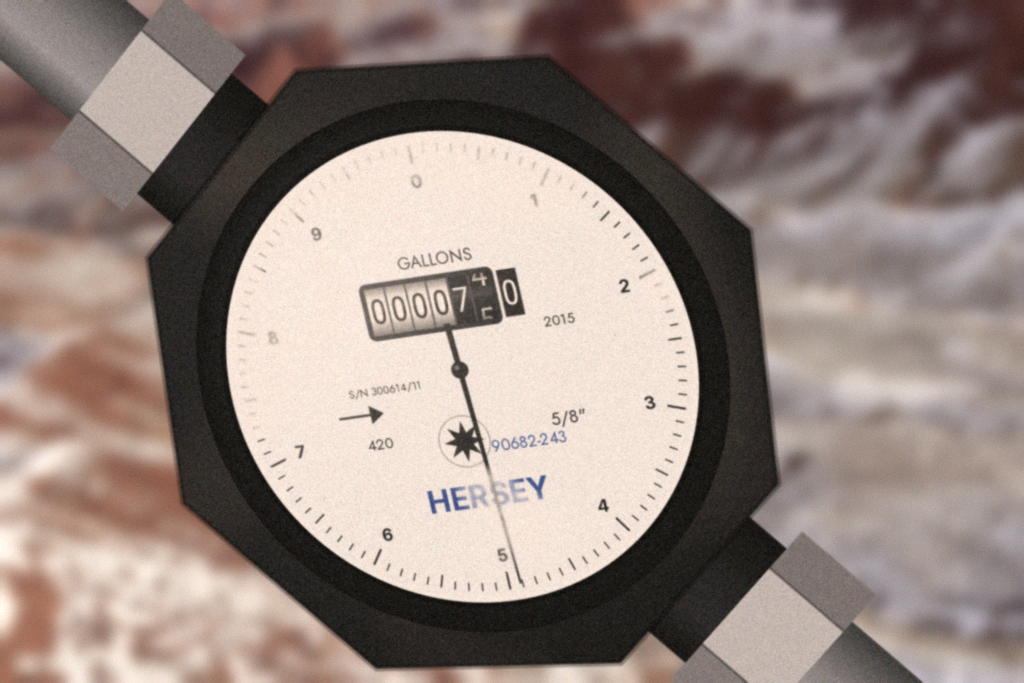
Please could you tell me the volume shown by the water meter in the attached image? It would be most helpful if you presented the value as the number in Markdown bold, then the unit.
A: **744.9** gal
